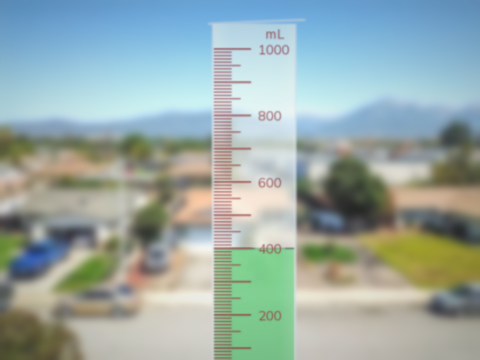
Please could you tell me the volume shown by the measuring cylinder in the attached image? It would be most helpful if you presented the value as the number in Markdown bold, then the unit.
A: **400** mL
